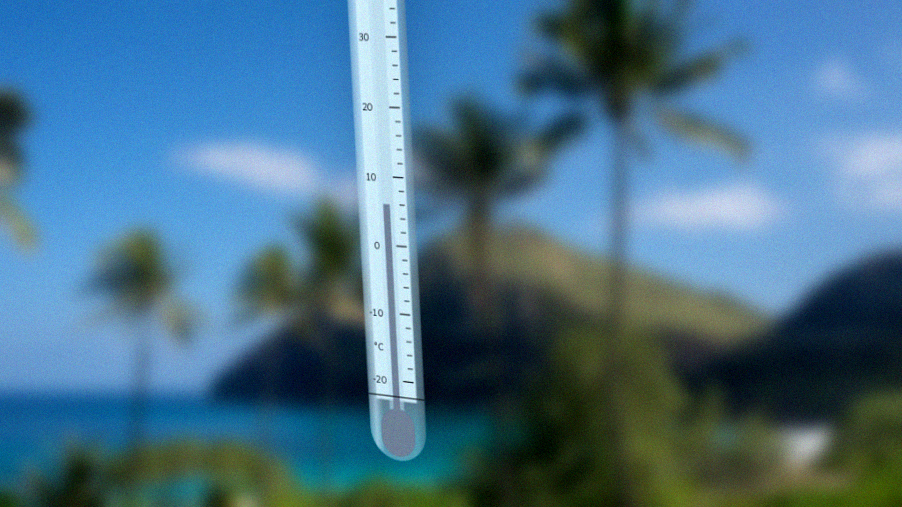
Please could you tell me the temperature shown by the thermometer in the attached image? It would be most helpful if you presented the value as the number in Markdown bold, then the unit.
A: **6** °C
